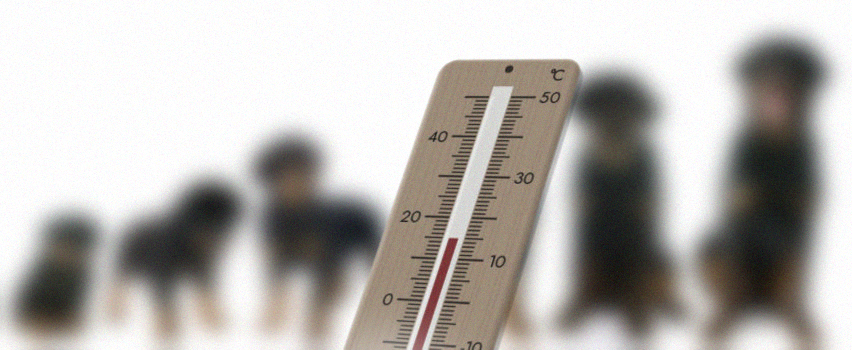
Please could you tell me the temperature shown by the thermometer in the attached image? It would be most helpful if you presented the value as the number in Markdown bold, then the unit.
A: **15** °C
